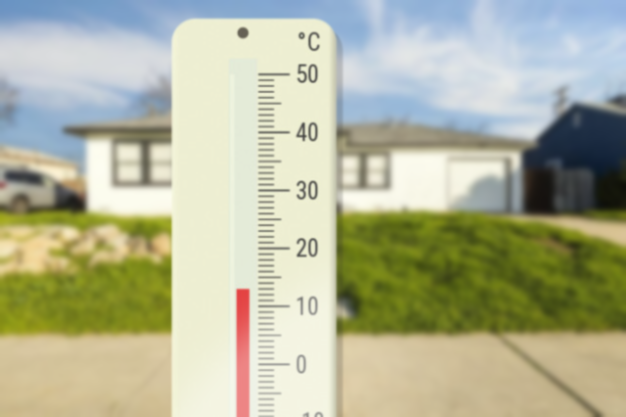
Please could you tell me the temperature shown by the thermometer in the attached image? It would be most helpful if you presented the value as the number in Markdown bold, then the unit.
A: **13** °C
